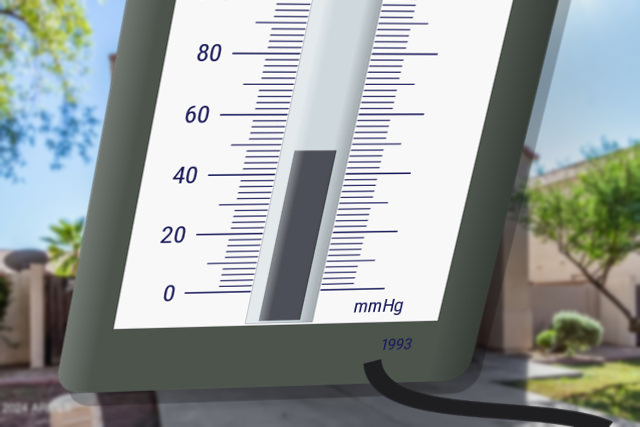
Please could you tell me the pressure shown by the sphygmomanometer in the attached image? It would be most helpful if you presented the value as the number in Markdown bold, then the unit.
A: **48** mmHg
